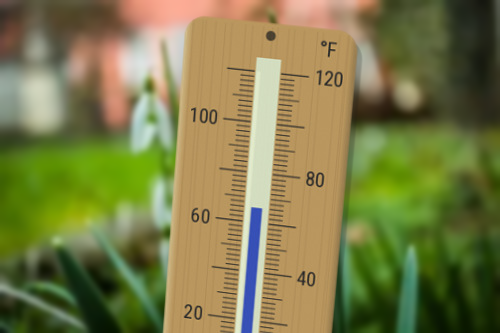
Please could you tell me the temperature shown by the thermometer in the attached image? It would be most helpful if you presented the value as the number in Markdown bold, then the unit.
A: **66** °F
